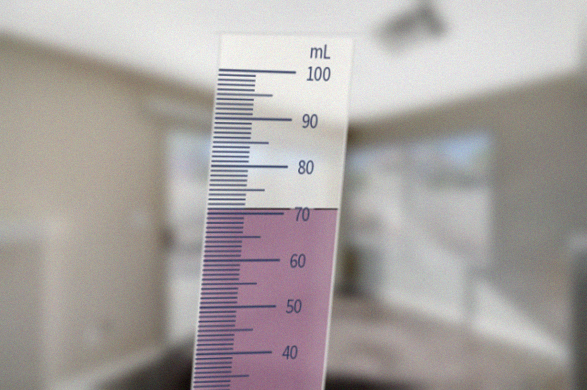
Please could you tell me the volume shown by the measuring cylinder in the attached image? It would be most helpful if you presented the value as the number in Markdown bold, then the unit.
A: **71** mL
